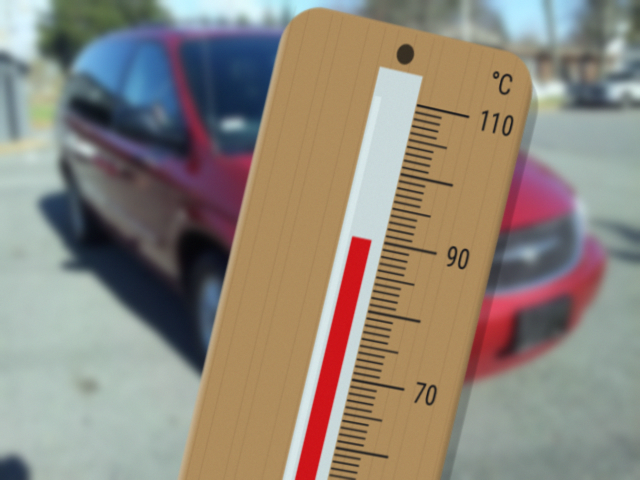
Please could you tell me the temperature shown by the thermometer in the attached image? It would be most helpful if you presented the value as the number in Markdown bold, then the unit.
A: **90** °C
